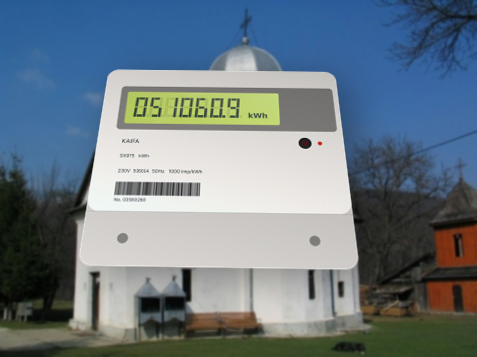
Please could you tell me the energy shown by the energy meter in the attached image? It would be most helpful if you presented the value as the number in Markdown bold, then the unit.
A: **51060.9** kWh
